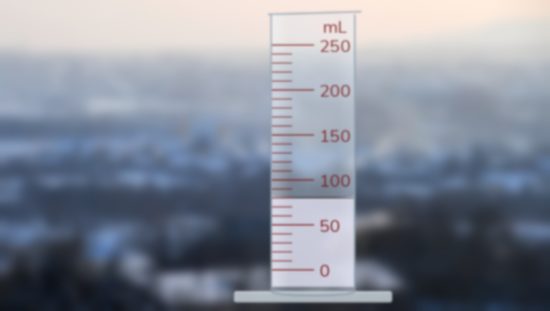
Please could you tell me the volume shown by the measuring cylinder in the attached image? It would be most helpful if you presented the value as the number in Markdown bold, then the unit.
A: **80** mL
